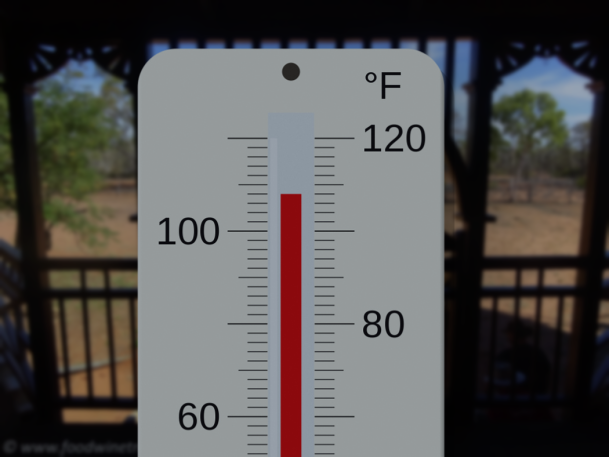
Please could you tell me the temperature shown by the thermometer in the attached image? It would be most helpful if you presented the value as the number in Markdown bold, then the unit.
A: **108** °F
